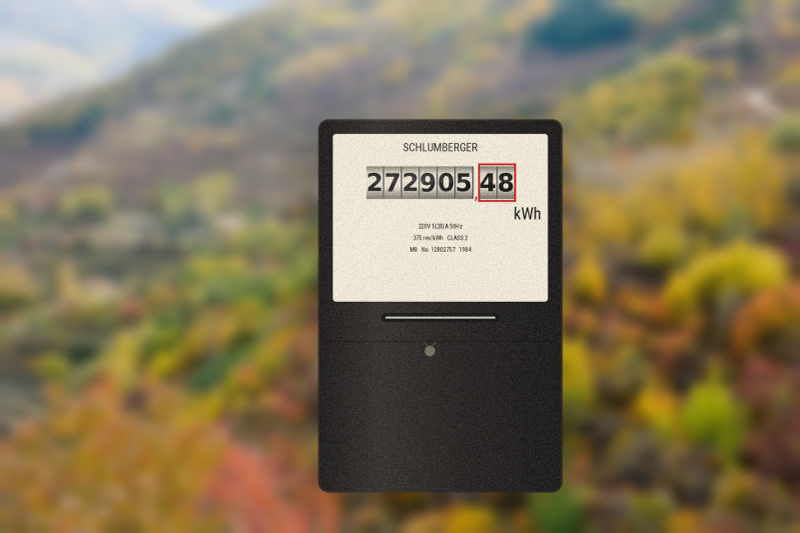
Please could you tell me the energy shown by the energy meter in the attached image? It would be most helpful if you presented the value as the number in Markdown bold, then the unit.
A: **272905.48** kWh
